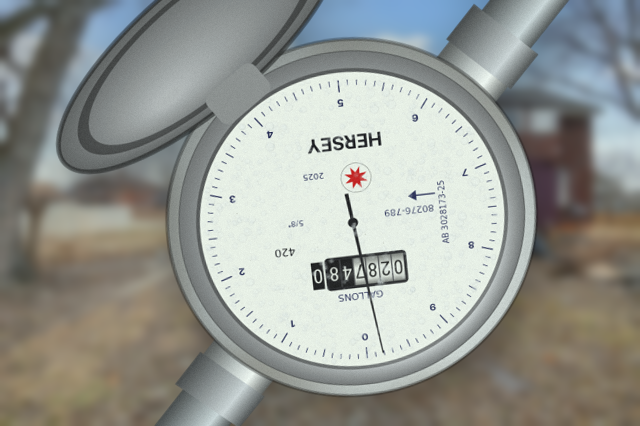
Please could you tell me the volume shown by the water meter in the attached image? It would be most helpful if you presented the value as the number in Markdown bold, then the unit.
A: **287479.8** gal
